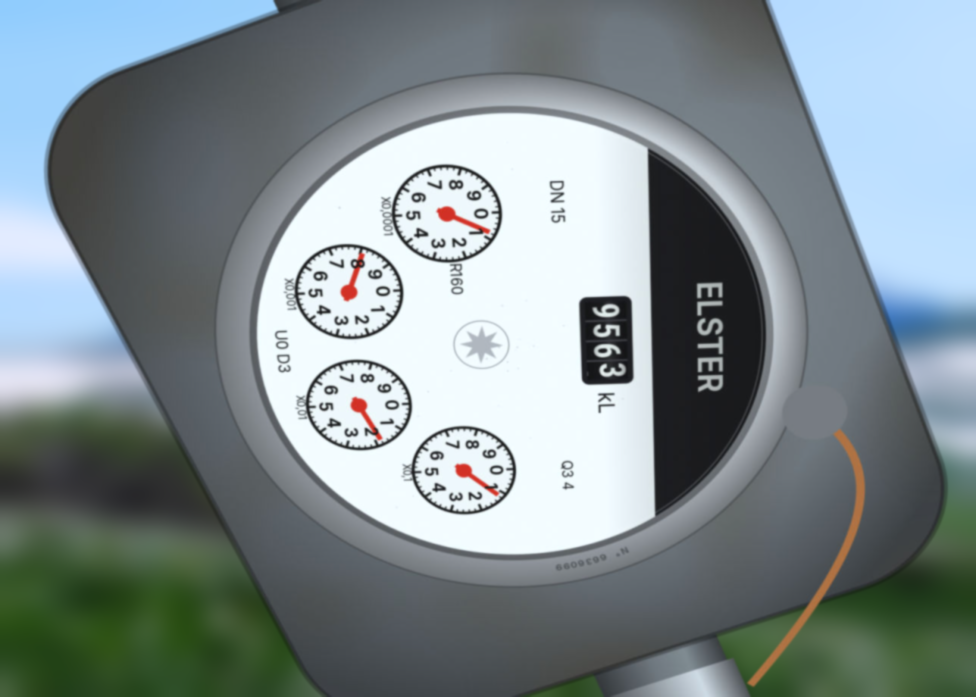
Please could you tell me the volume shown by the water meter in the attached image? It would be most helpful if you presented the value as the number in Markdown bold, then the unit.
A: **9563.1180** kL
